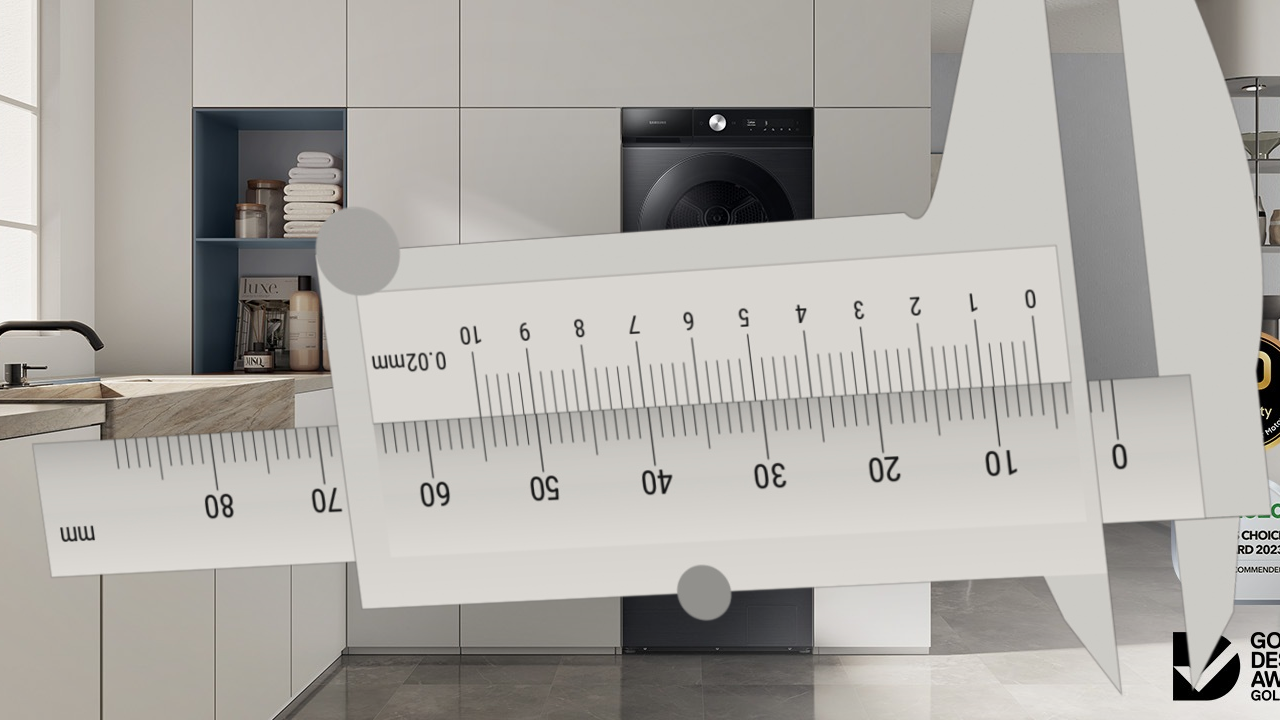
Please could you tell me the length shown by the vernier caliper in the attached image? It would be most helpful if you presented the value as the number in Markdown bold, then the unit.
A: **6.0** mm
